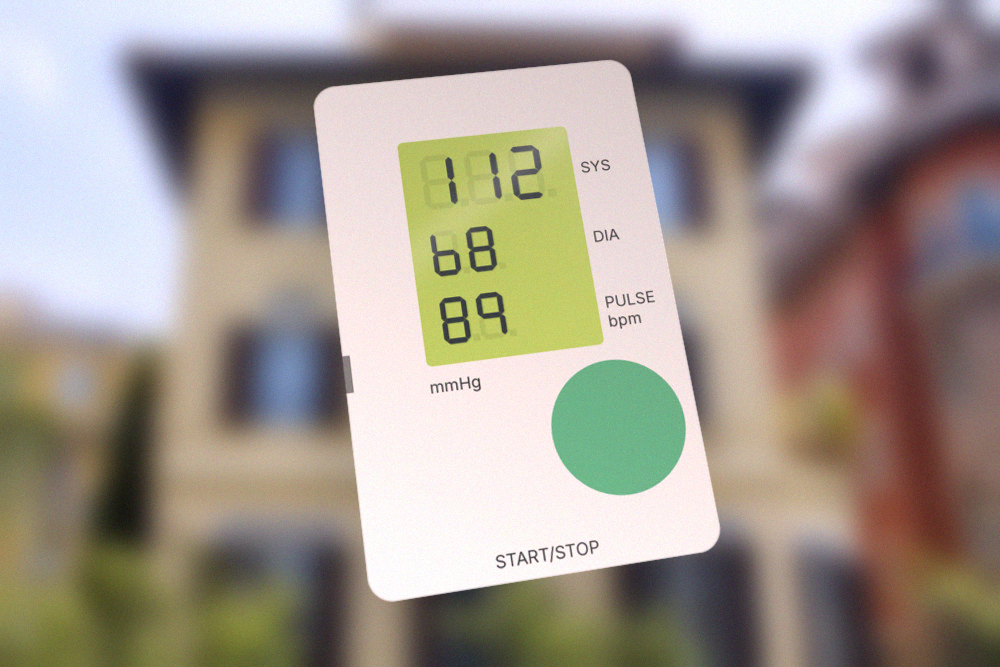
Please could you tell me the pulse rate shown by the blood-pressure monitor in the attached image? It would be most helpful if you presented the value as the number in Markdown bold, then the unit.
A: **89** bpm
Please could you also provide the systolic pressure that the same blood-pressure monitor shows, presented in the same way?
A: **112** mmHg
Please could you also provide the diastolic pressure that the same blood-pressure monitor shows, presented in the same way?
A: **68** mmHg
